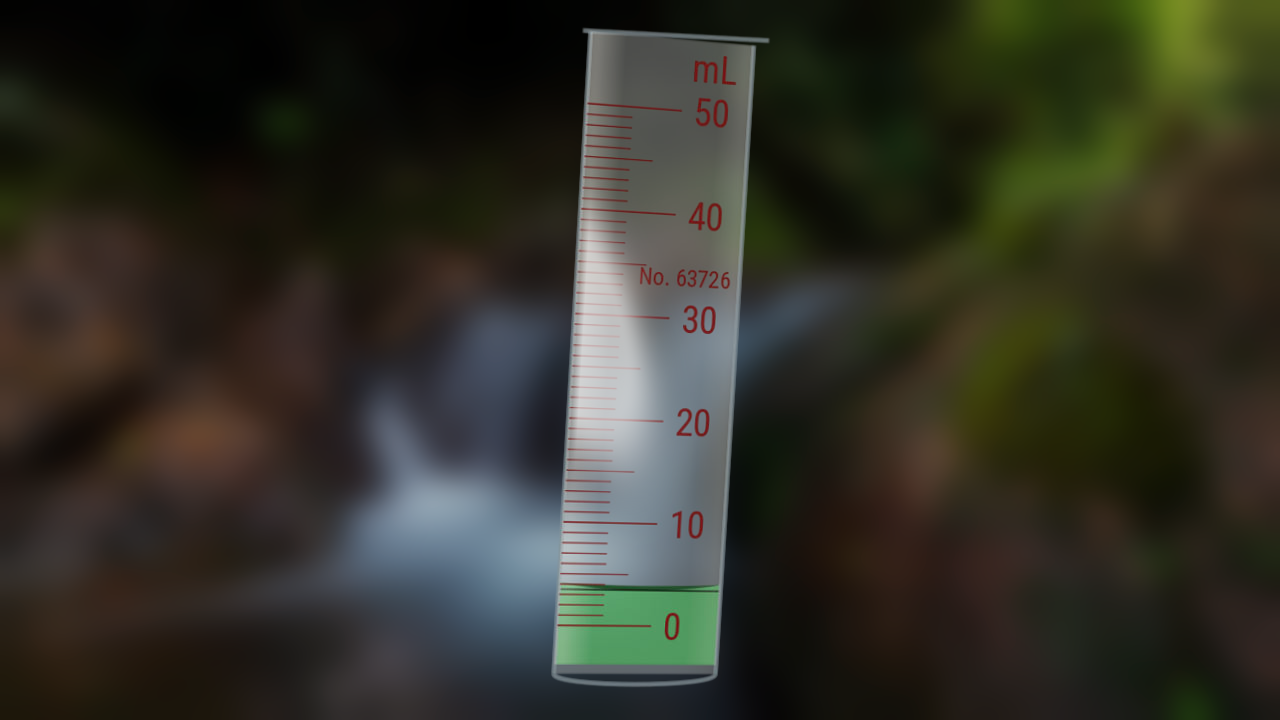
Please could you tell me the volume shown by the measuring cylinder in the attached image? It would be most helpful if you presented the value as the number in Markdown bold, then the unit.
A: **3.5** mL
